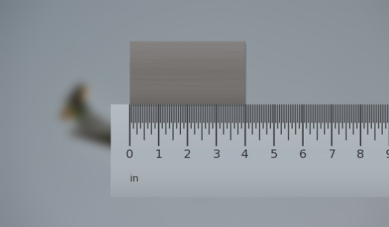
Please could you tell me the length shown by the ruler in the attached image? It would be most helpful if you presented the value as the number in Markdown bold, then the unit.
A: **4** in
